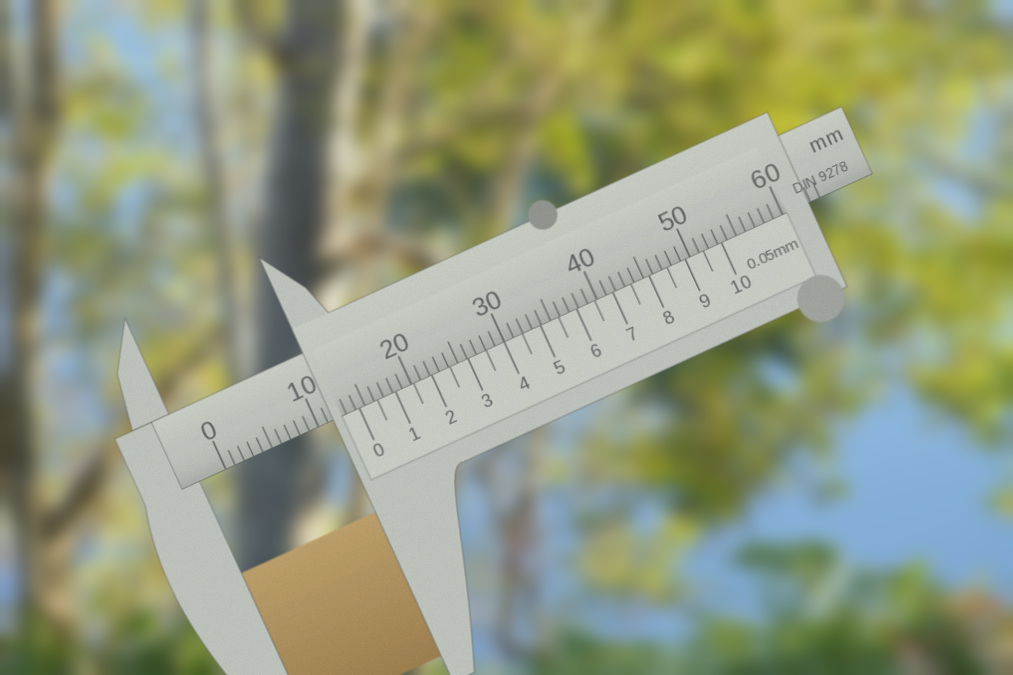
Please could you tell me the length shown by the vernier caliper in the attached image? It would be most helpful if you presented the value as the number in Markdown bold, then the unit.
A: **14.4** mm
